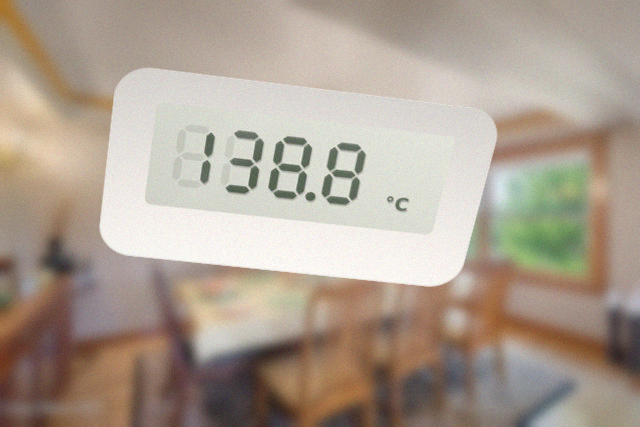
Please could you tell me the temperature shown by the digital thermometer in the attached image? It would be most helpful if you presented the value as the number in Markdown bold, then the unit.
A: **138.8** °C
